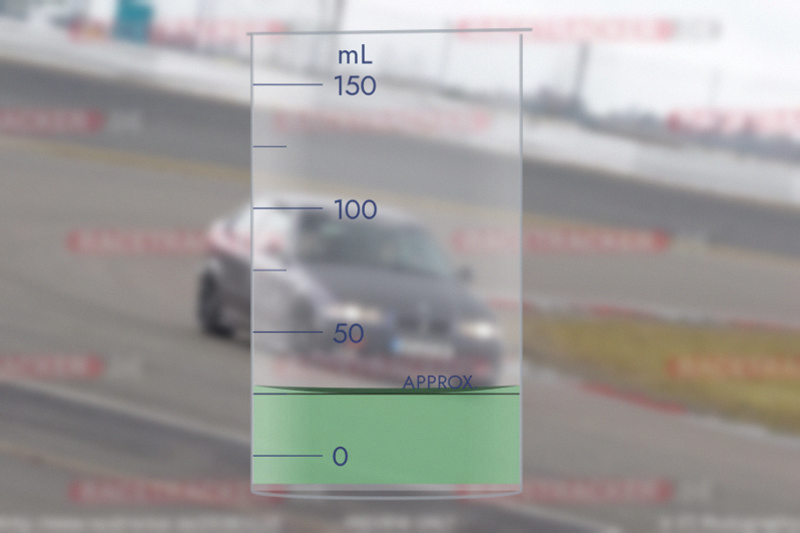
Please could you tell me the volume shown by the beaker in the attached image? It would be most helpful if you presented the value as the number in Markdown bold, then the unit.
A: **25** mL
